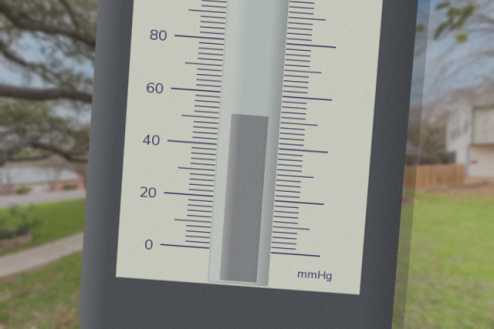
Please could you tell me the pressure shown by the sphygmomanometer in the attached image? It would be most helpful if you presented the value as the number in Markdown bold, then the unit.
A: **52** mmHg
